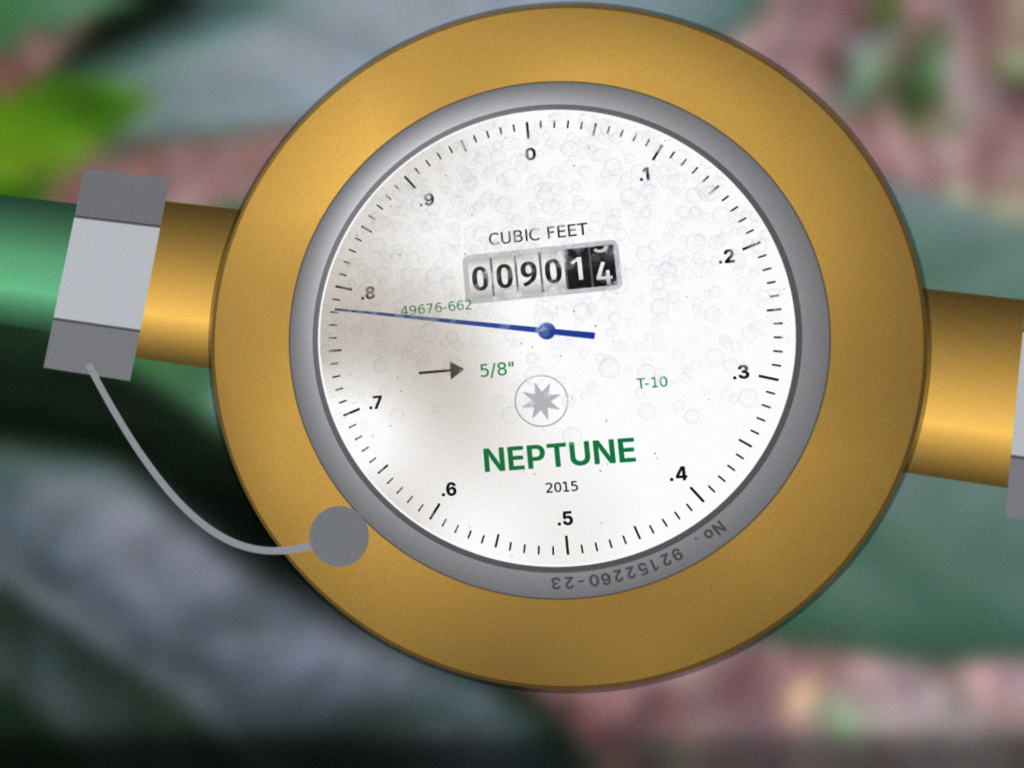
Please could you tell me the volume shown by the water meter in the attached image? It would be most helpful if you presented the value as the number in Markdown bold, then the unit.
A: **9013.78** ft³
